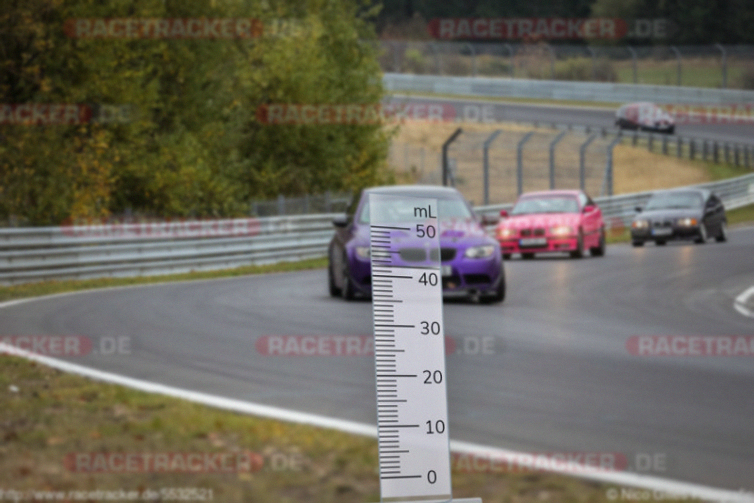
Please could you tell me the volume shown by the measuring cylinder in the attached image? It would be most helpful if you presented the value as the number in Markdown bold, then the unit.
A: **42** mL
